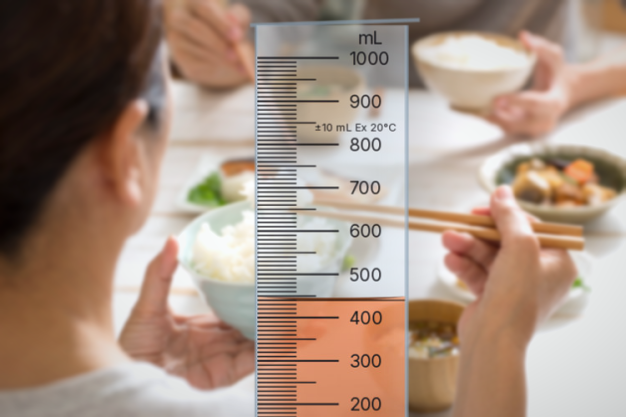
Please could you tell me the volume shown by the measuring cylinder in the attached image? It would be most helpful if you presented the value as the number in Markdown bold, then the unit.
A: **440** mL
